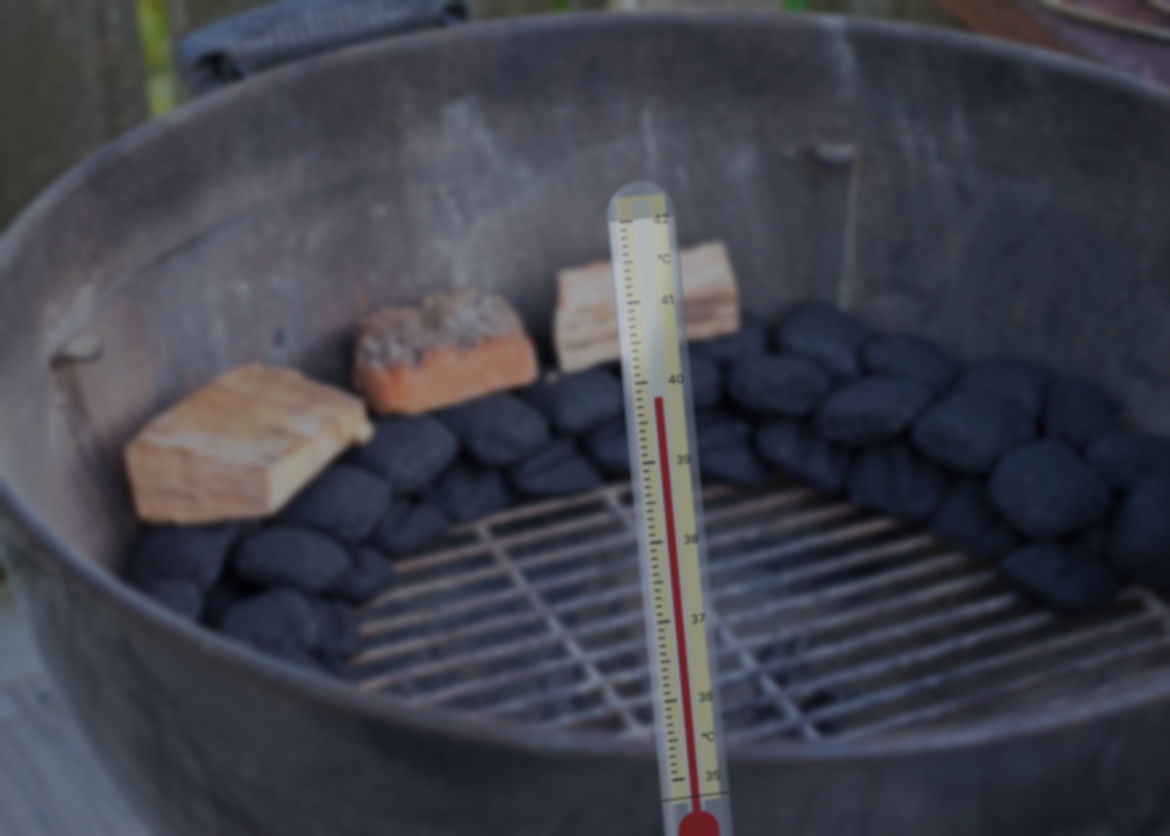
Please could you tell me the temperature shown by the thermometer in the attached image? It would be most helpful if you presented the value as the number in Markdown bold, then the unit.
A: **39.8** °C
